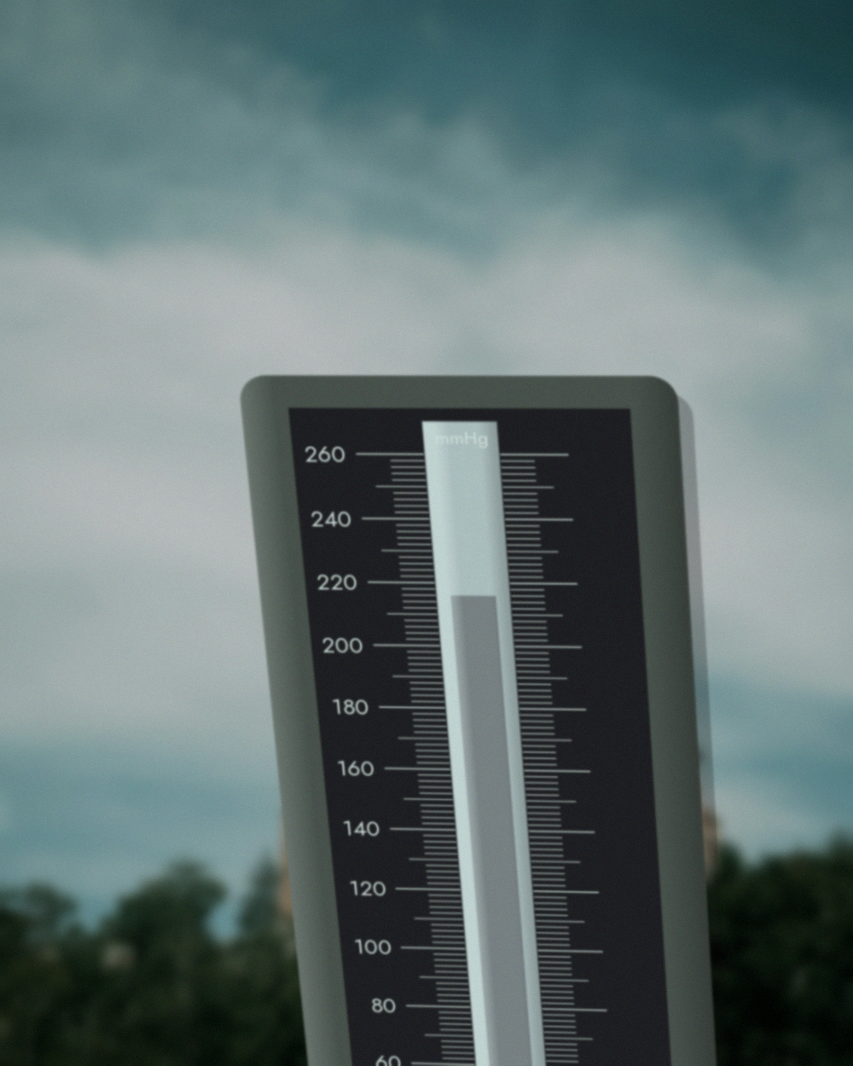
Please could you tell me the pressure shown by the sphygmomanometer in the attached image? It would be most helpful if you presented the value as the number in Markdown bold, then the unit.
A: **216** mmHg
